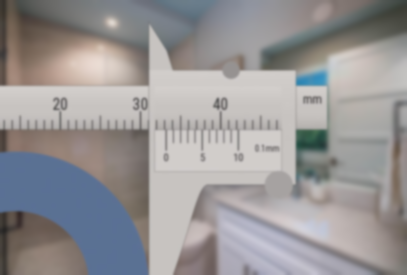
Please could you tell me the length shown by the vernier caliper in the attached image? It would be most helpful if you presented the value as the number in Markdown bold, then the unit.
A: **33.2** mm
